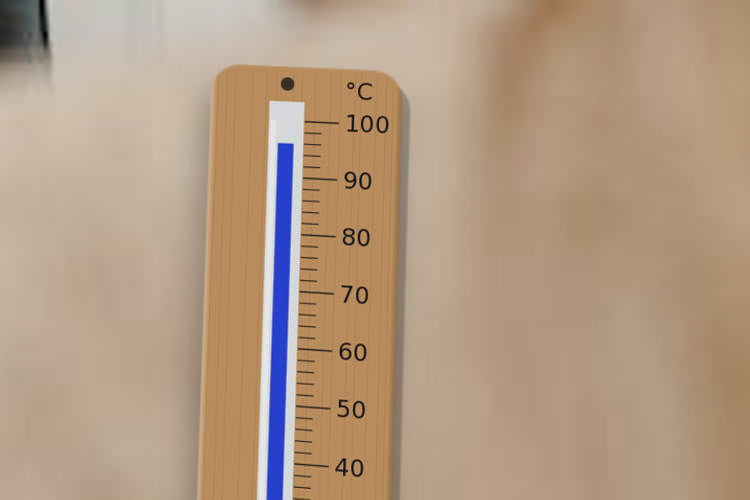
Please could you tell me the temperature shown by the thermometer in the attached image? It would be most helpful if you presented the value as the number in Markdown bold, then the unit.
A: **96** °C
